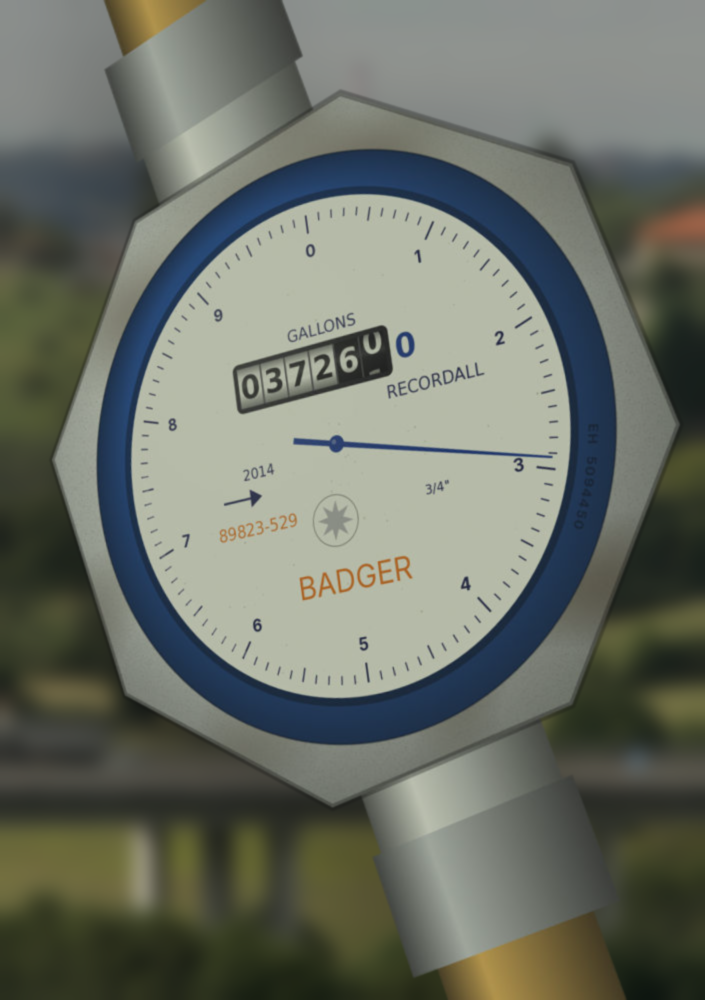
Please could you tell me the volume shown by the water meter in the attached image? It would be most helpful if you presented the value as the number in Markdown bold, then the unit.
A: **372602.9** gal
